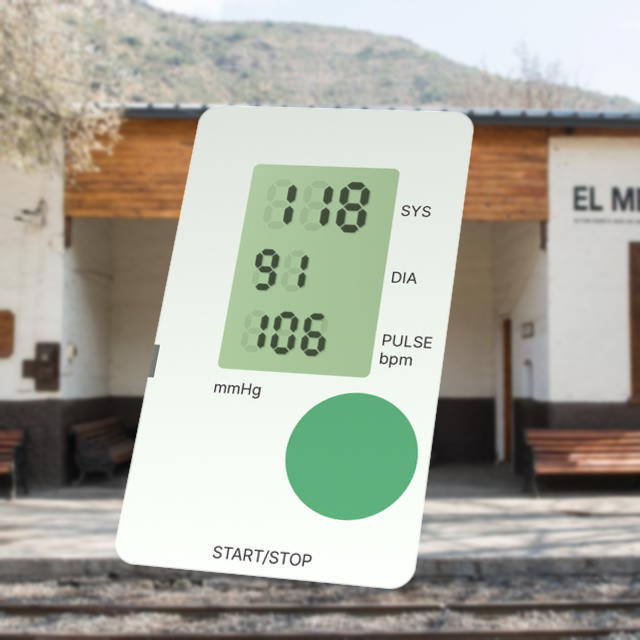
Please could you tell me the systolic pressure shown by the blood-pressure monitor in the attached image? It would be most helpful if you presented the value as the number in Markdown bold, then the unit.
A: **118** mmHg
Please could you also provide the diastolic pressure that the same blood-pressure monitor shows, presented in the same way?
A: **91** mmHg
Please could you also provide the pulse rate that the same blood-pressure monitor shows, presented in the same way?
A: **106** bpm
